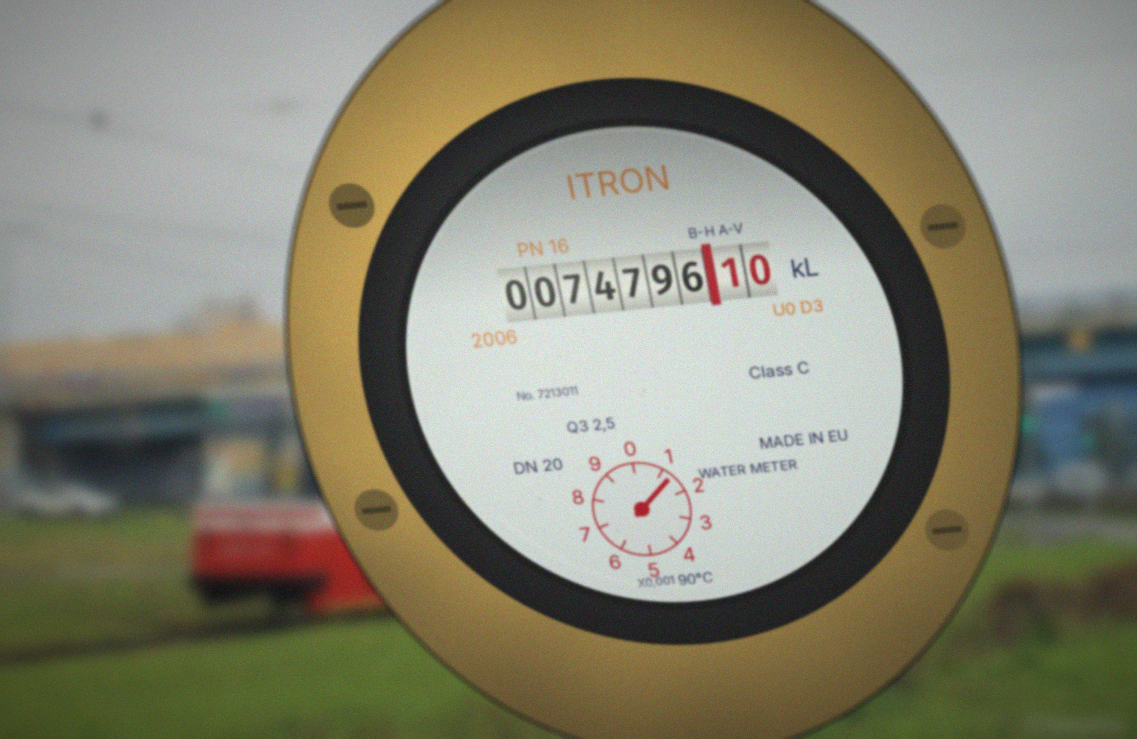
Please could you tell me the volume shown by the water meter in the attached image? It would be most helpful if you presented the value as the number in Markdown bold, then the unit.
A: **74796.101** kL
